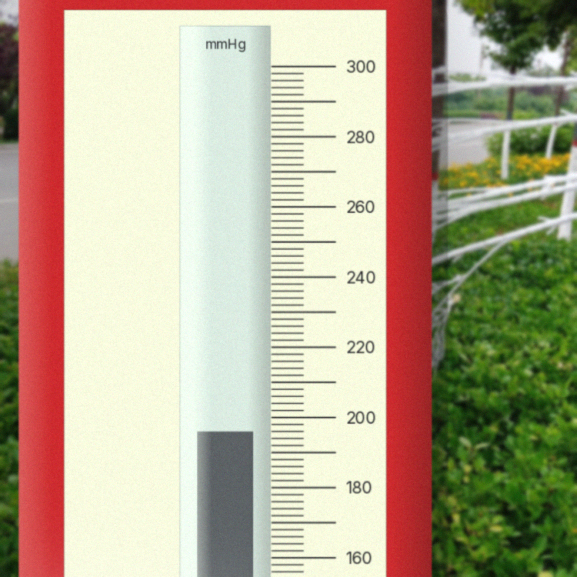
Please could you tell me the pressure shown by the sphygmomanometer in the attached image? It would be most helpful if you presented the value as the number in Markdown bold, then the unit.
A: **196** mmHg
